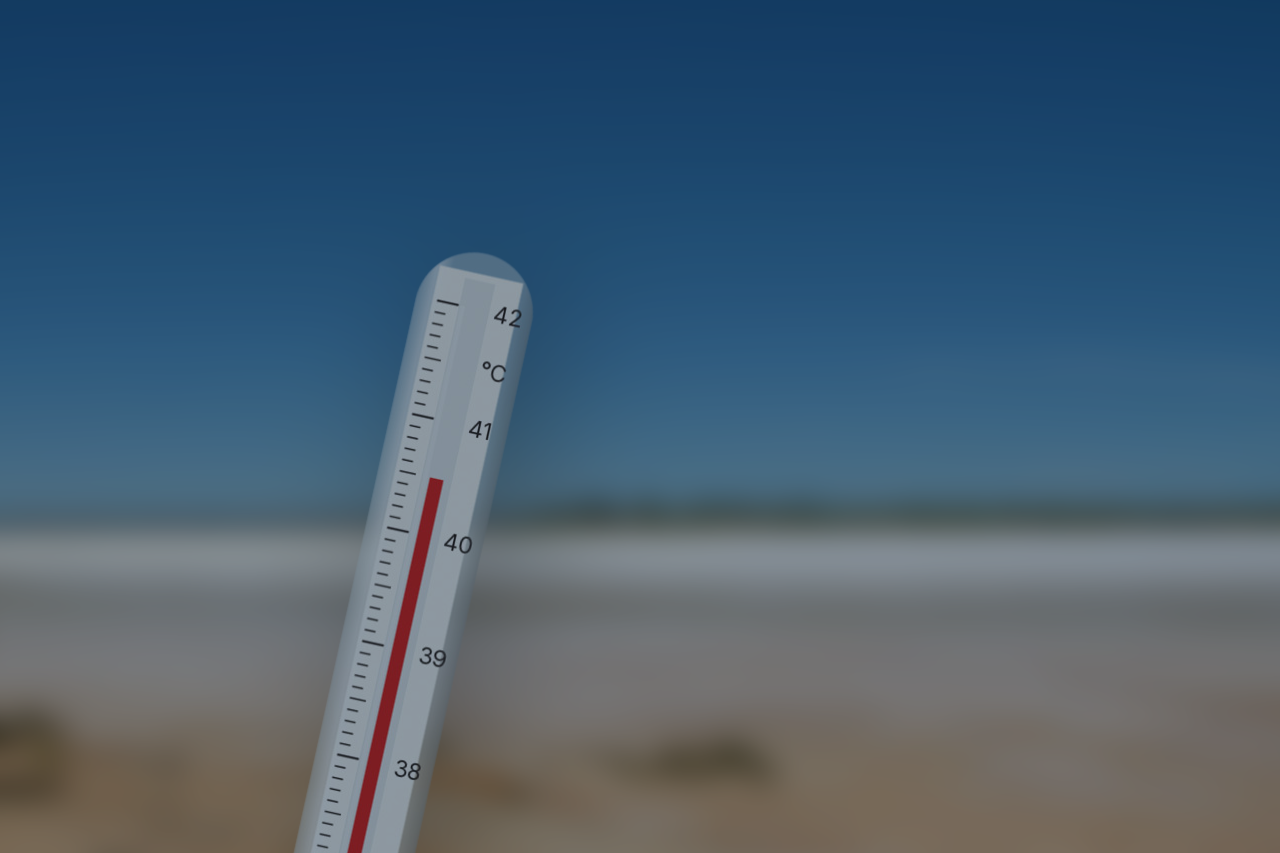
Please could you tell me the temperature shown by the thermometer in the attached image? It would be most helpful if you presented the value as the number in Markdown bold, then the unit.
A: **40.5** °C
